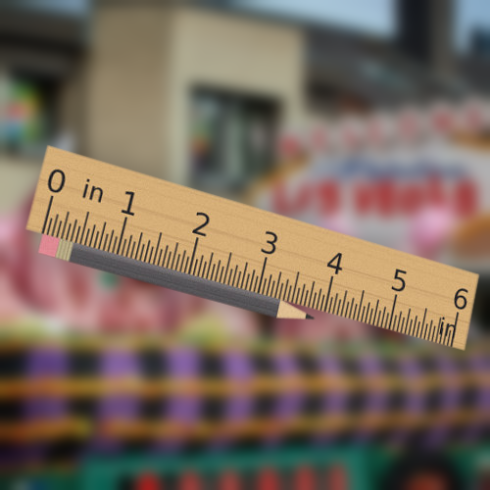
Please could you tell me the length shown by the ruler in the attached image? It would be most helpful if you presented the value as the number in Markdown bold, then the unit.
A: **3.875** in
